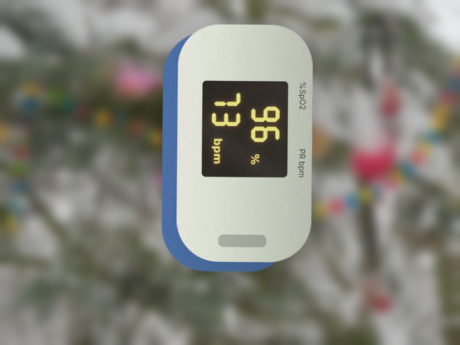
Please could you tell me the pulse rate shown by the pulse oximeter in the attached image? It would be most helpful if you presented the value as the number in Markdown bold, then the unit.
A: **73** bpm
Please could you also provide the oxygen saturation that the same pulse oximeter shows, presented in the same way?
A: **96** %
